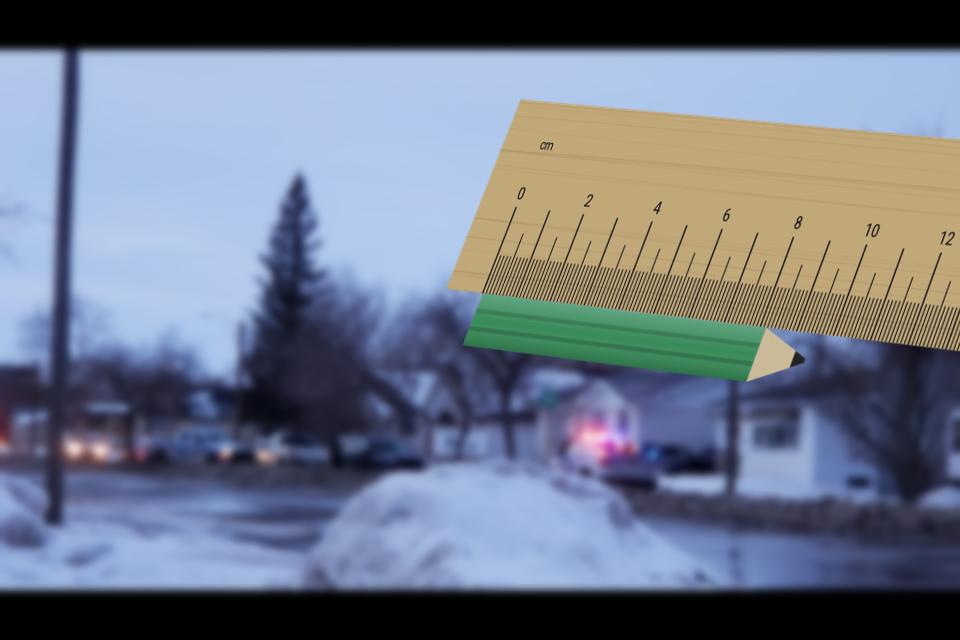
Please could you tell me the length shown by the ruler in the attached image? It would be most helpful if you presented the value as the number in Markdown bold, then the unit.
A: **9.5** cm
